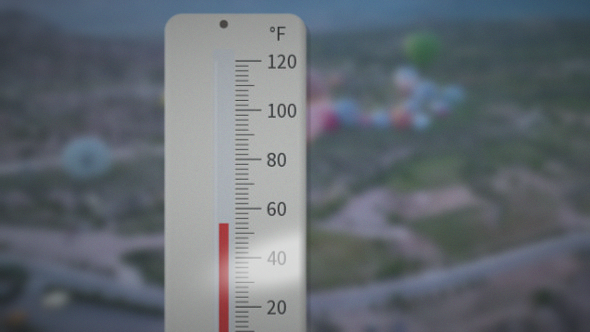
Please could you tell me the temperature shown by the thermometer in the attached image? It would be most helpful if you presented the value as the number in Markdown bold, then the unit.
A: **54** °F
